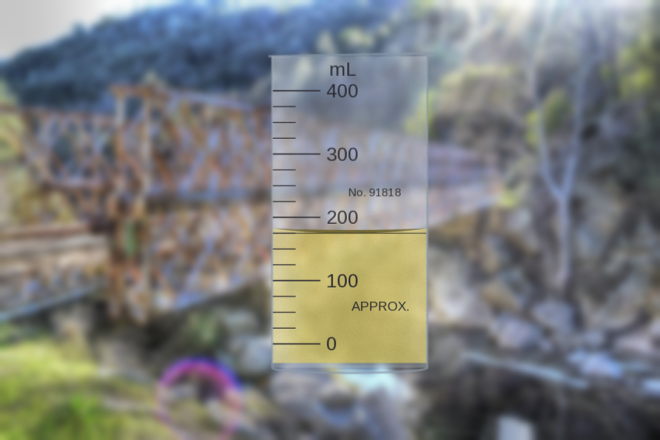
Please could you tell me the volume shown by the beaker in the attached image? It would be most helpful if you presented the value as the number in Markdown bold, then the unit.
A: **175** mL
